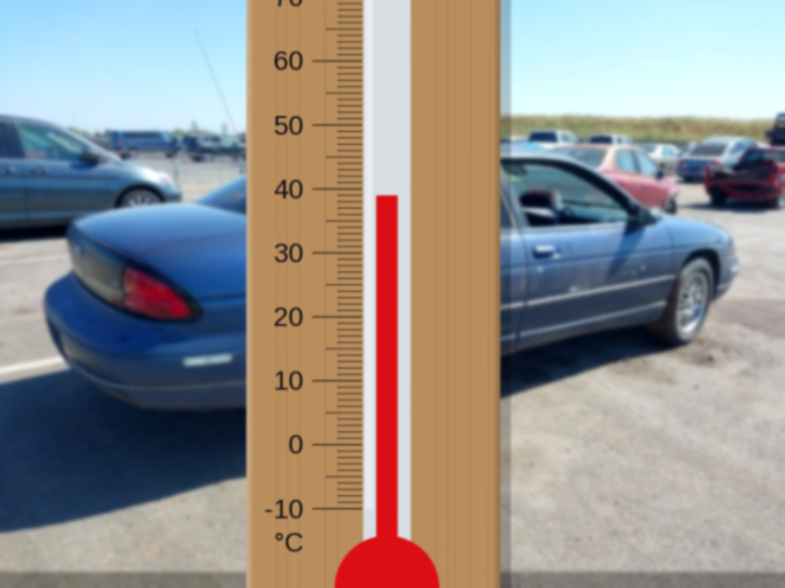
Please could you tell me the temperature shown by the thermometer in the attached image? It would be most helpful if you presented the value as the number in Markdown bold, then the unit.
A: **39** °C
